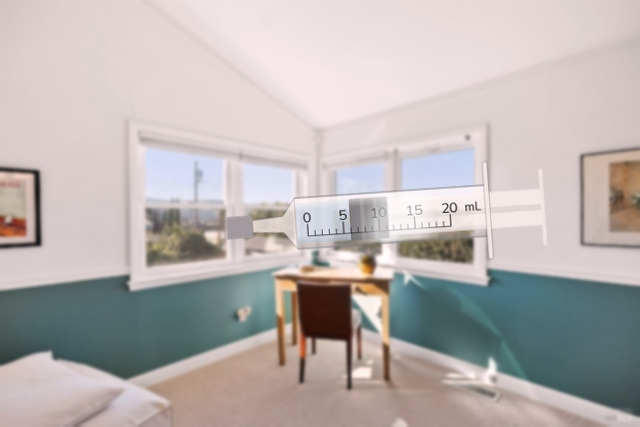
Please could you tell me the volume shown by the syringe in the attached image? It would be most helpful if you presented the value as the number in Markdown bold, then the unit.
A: **6** mL
